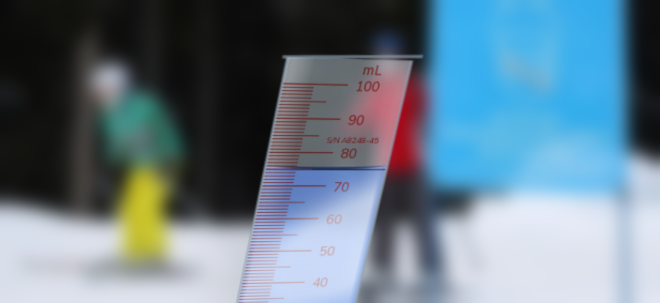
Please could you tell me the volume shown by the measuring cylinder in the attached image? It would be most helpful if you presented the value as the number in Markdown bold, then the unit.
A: **75** mL
